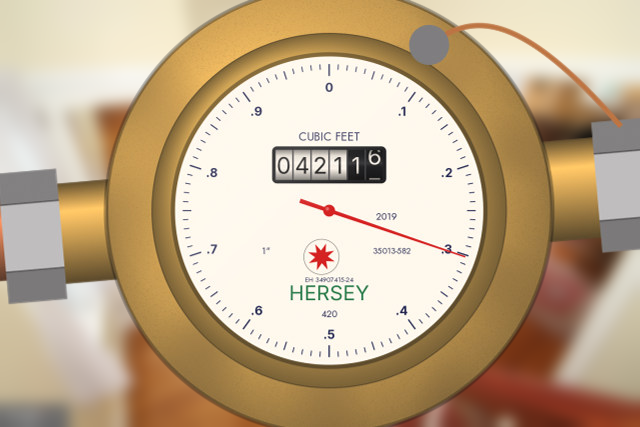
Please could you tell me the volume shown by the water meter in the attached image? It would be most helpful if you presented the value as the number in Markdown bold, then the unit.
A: **42116.30** ft³
